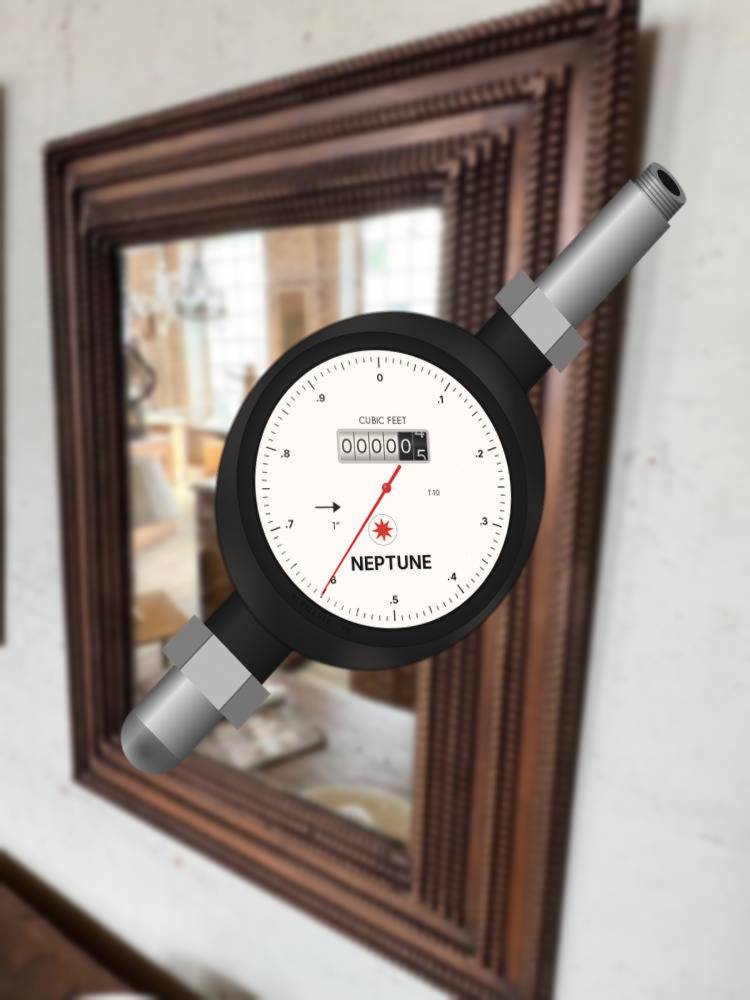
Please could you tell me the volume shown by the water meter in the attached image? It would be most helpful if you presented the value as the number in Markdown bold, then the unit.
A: **4.60** ft³
